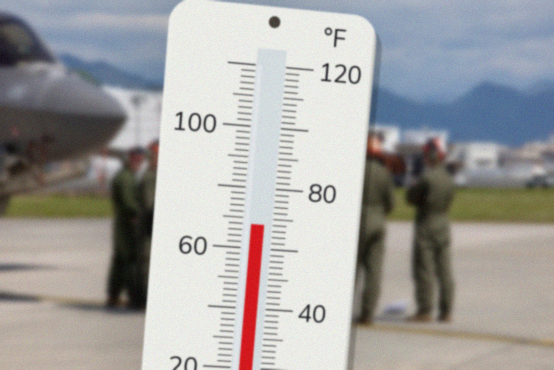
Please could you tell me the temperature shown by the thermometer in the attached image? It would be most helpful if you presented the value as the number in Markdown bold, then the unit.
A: **68** °F
